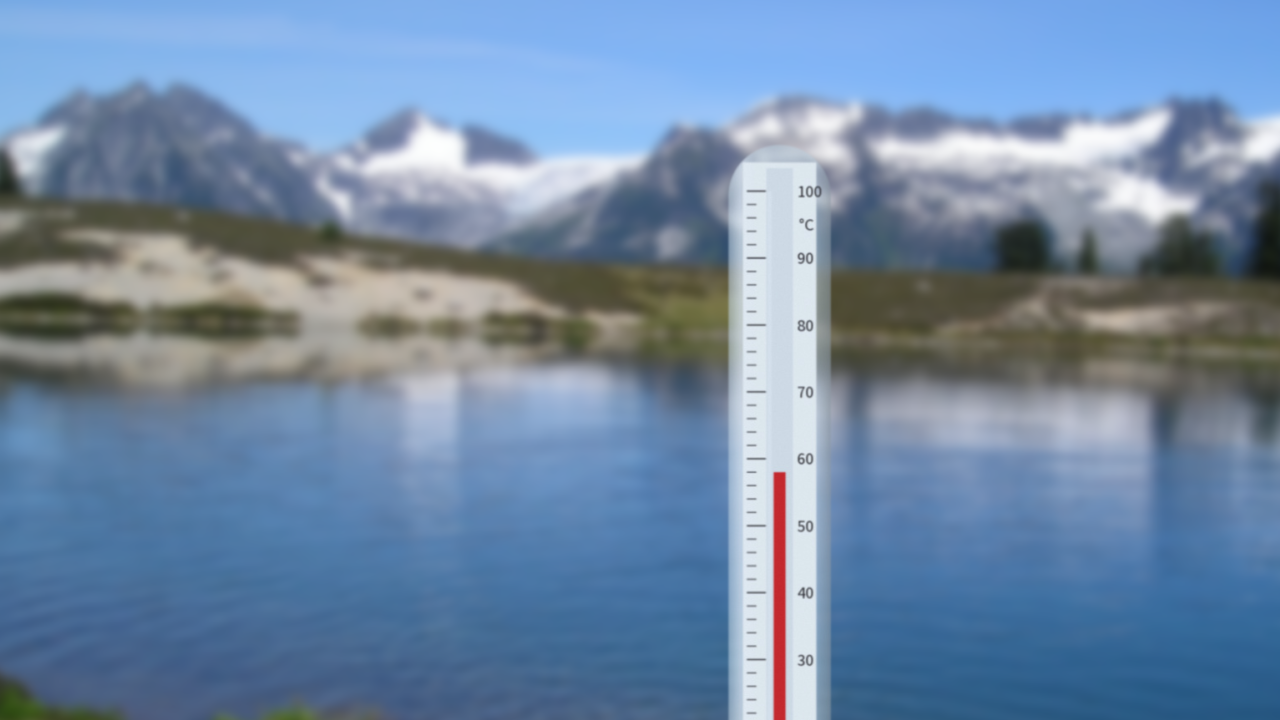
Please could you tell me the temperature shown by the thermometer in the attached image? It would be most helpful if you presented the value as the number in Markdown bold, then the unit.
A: **58** °C
